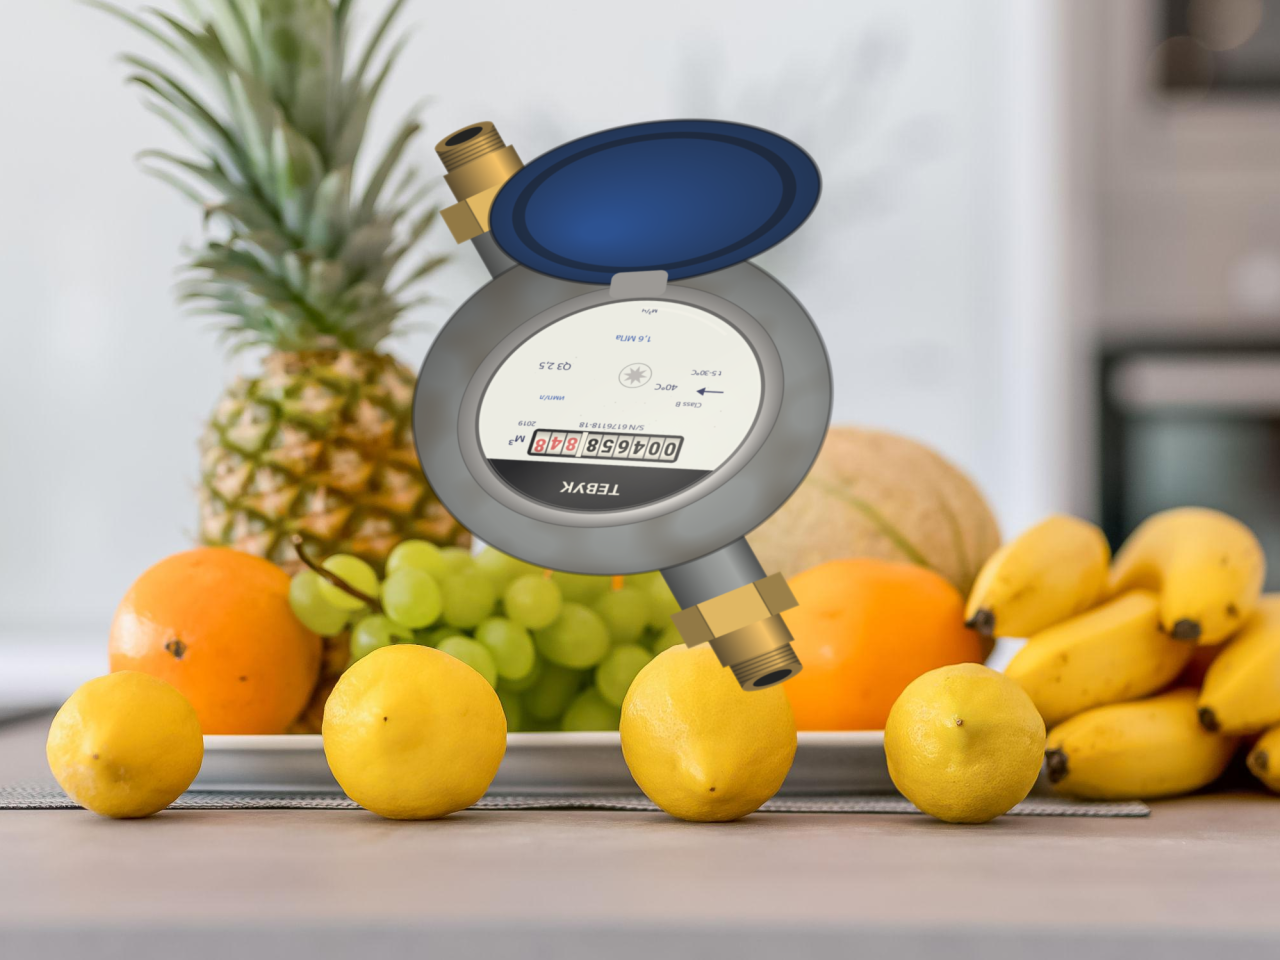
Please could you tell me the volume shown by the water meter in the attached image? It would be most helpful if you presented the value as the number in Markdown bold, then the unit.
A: **4658.848** m³
